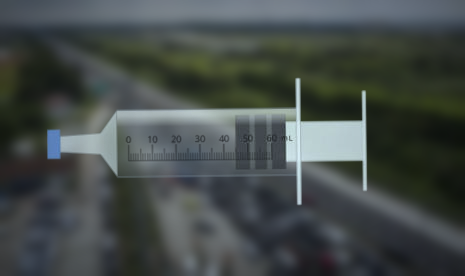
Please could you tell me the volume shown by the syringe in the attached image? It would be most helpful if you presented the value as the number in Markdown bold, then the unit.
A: **45** mL
